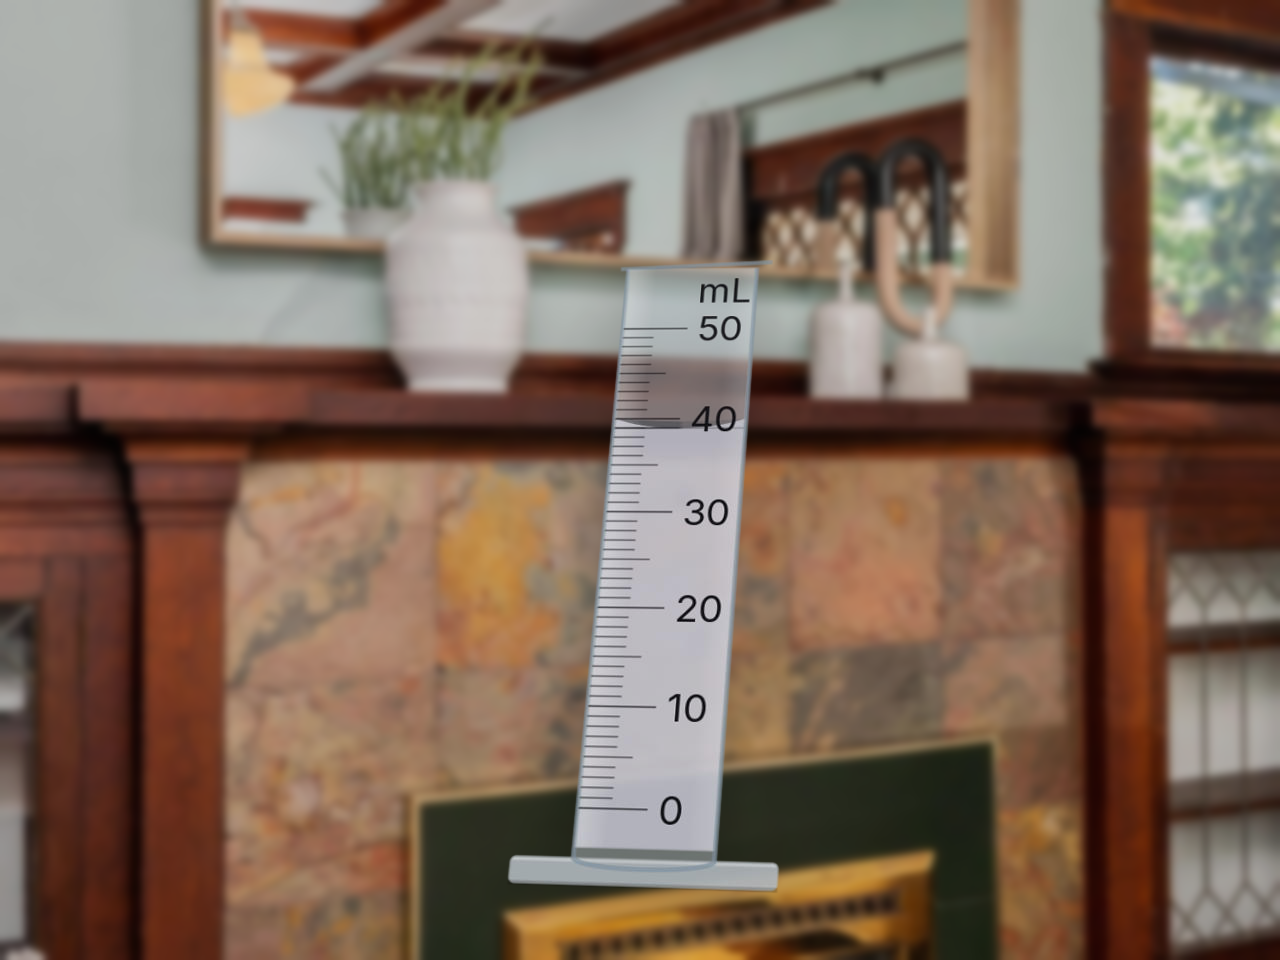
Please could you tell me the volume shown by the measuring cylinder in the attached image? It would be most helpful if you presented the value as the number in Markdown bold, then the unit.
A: **39** mL
